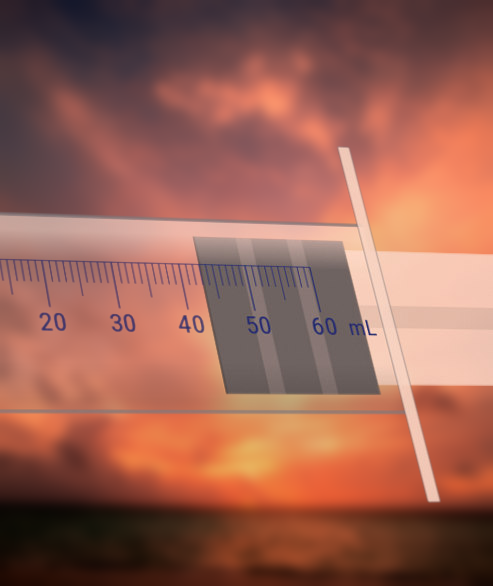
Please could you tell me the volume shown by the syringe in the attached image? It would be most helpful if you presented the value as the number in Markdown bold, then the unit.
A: **43** mL
